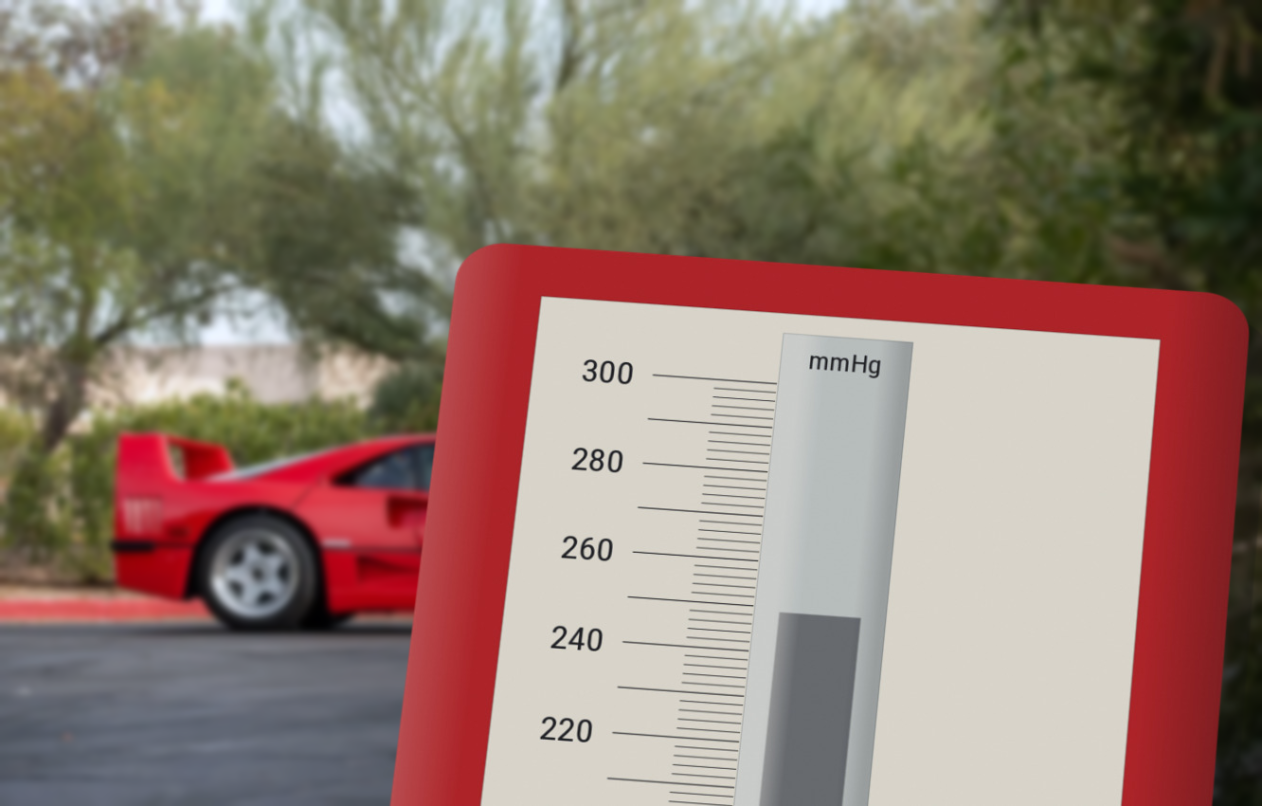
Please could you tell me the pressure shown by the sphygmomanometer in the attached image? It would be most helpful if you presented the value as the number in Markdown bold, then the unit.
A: **249** mmHg
